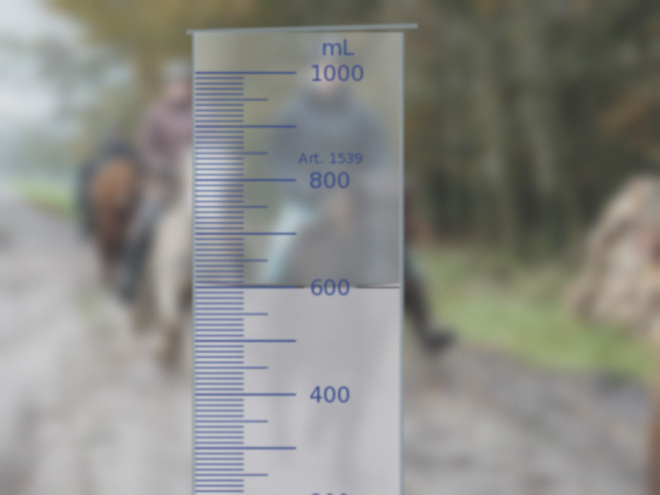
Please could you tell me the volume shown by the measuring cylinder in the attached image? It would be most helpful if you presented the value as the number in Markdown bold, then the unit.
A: **600** mL
